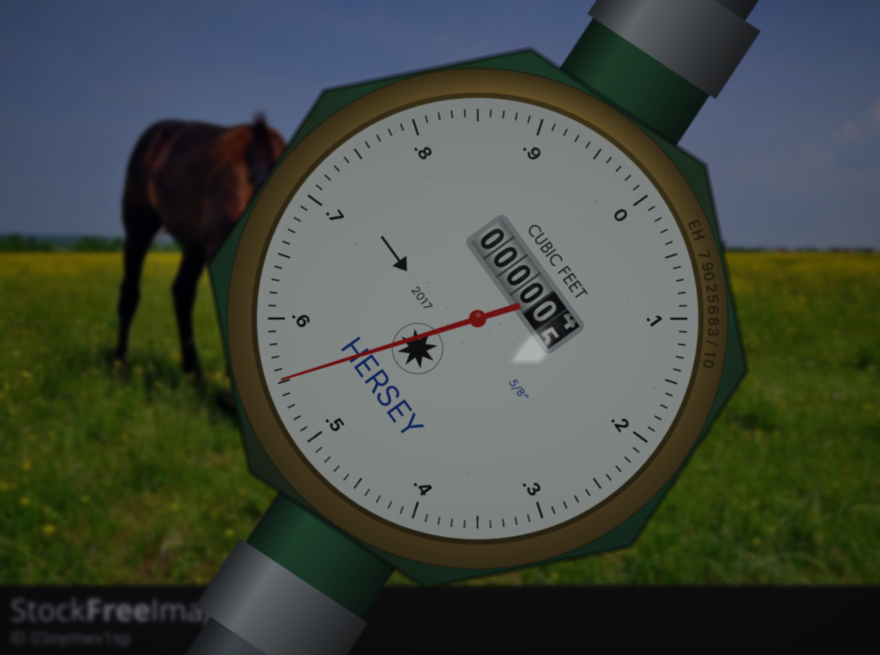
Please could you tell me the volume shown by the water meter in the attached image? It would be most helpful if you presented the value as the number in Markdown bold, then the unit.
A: **4.55** ft³
